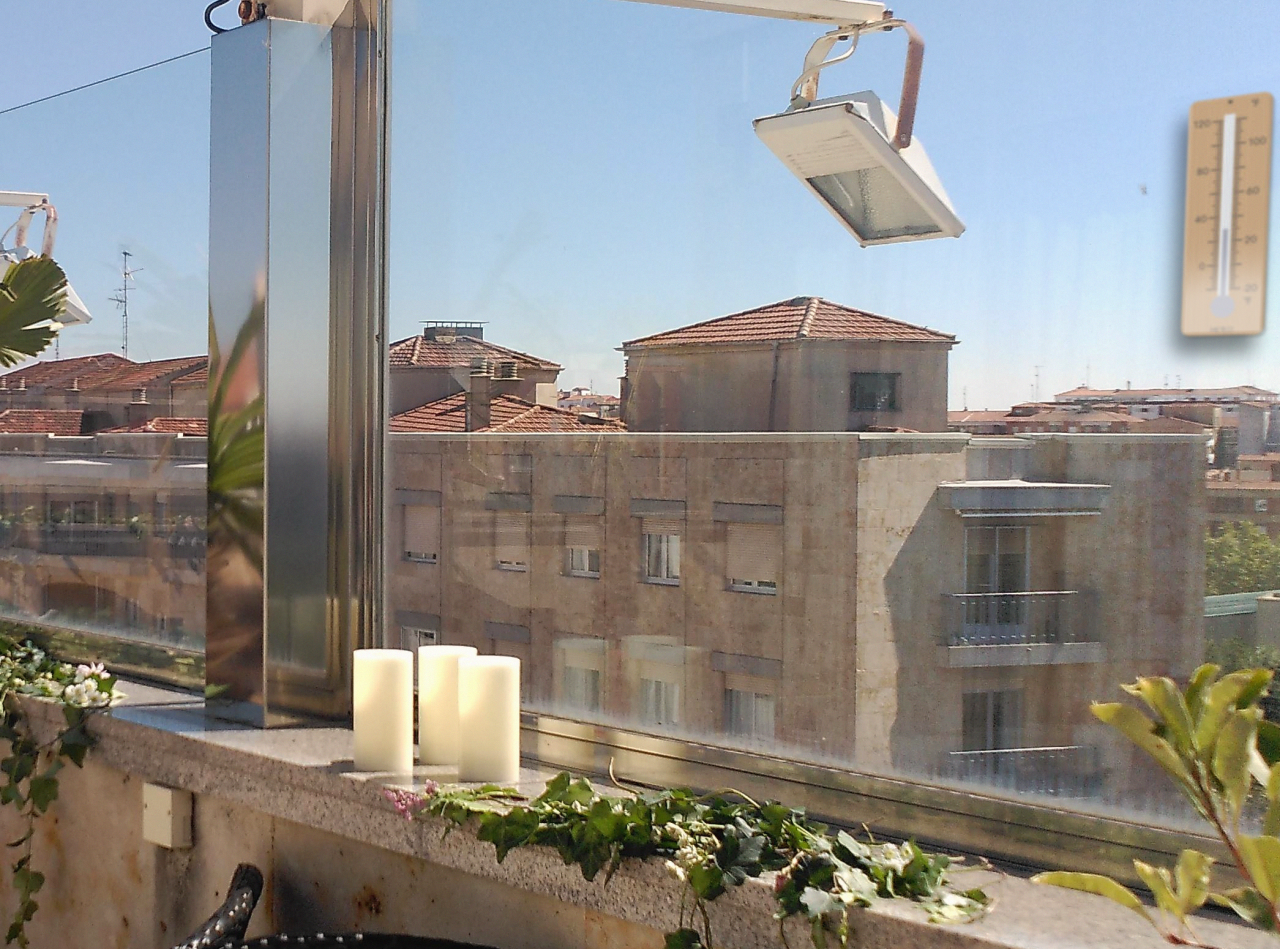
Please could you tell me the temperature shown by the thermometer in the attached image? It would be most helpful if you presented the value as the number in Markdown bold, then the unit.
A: **30** °F
